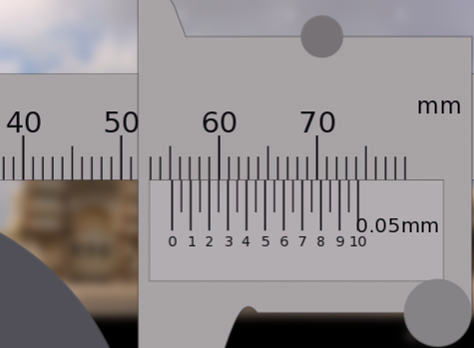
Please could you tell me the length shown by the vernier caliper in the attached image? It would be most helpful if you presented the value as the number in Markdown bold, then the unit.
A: **55.2** mm
